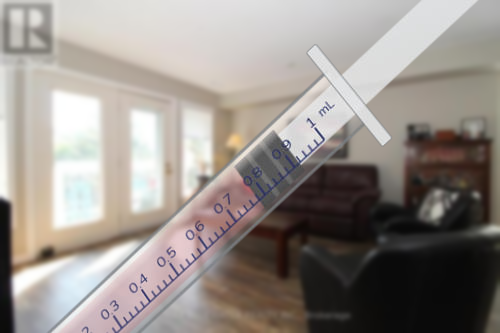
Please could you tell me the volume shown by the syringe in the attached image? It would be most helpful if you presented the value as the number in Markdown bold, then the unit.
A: **0.78** mL
